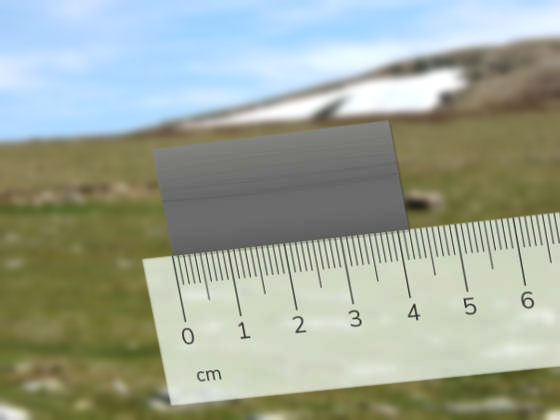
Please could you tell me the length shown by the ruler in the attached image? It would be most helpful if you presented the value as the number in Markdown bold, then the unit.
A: **4.2** cm
